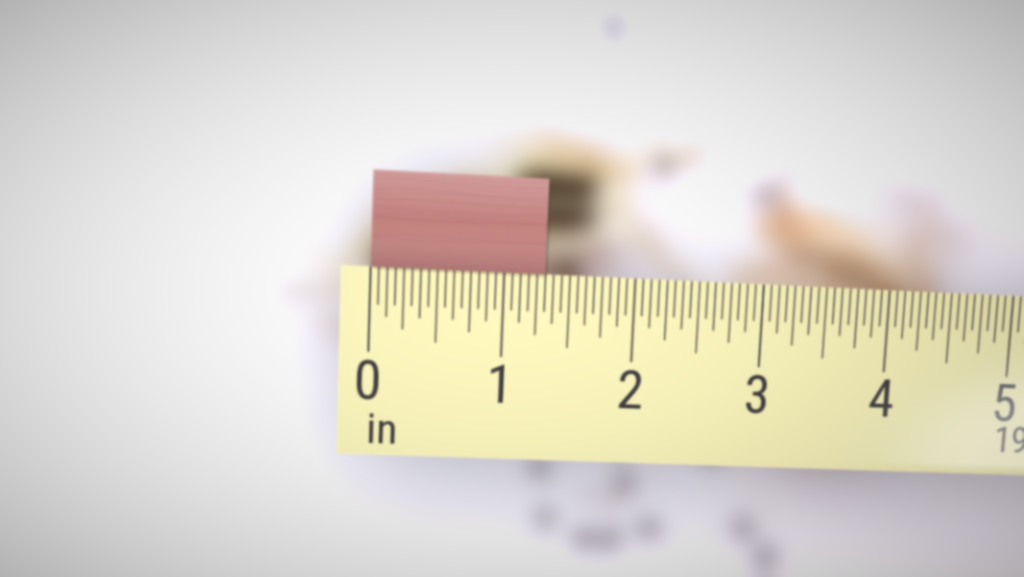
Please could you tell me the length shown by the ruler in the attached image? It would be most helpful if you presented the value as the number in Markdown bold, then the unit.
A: **1.3125** in
